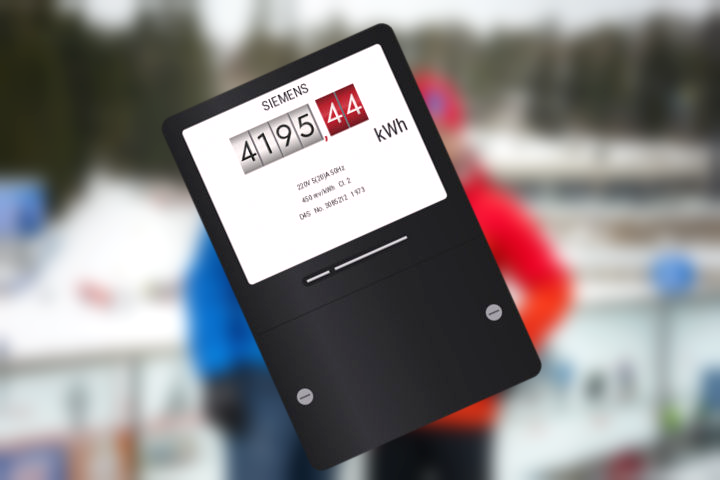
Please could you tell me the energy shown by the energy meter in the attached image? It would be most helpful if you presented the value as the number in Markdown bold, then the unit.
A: **4195.44** kWh
